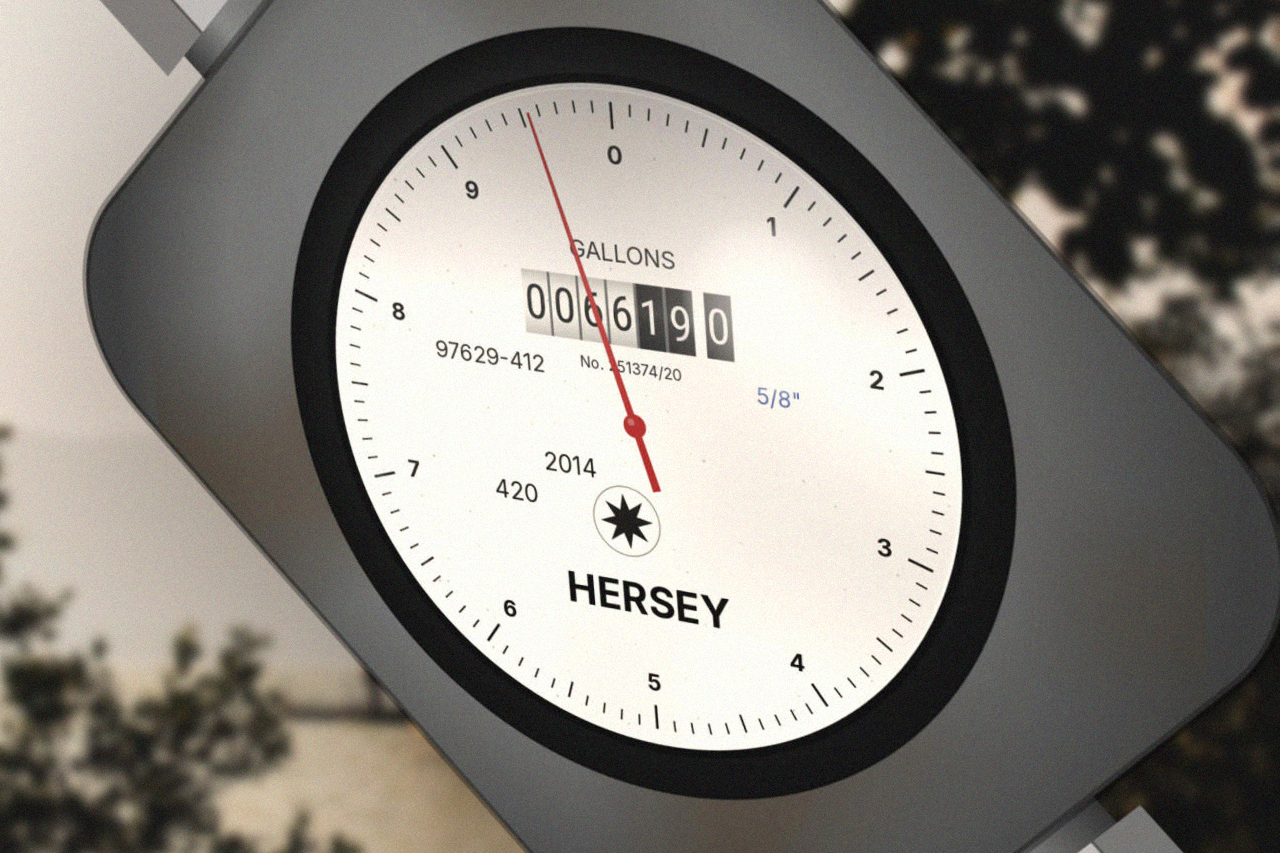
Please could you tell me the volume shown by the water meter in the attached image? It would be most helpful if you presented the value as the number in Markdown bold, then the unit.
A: **66189.5** gal
